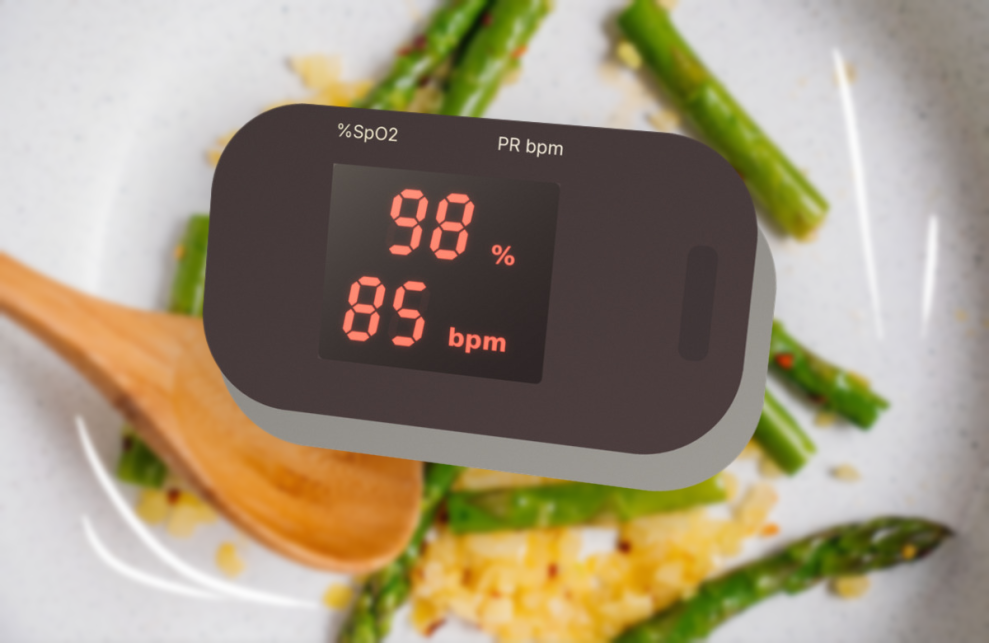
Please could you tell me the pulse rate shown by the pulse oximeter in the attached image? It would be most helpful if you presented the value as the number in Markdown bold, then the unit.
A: **85** bpm
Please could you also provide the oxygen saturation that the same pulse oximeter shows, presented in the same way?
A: **98** %
